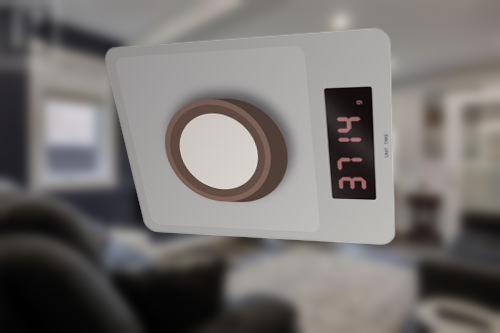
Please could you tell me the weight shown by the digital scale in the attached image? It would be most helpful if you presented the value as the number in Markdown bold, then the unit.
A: **3714** g
